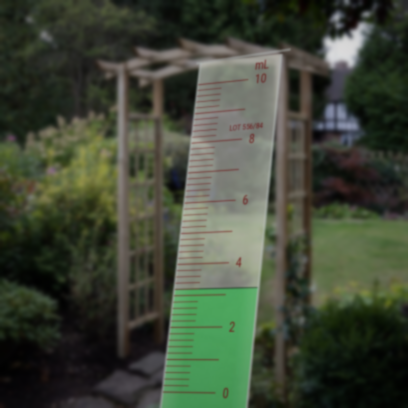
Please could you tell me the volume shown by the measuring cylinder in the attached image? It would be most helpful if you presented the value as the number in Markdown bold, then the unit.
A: **3.2** mL
